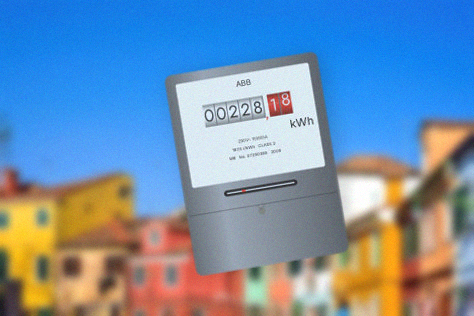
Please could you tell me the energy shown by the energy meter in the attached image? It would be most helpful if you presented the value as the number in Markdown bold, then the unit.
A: **228.18** kWh
